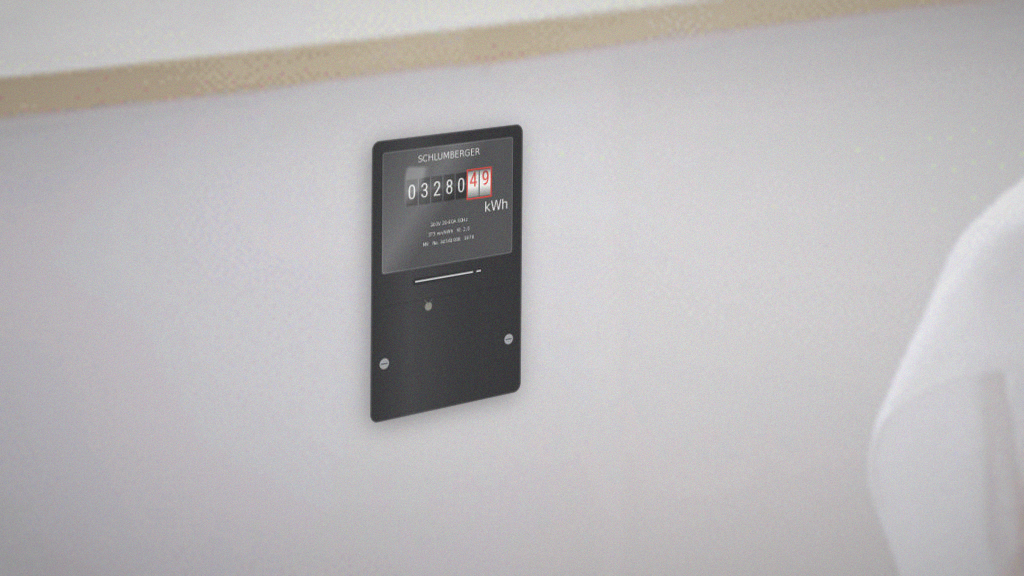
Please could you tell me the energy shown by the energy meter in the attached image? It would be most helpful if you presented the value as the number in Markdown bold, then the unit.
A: **3280.49** kWh
